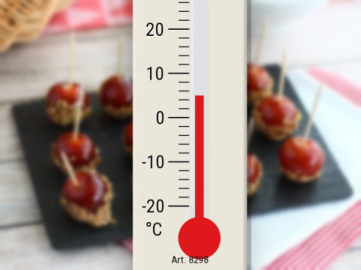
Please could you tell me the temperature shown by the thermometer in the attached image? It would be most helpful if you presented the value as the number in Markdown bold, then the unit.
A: **5** °C
